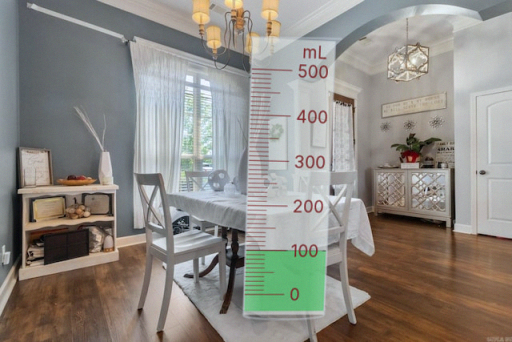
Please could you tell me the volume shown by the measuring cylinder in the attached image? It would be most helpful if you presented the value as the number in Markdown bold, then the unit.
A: **100** mL
